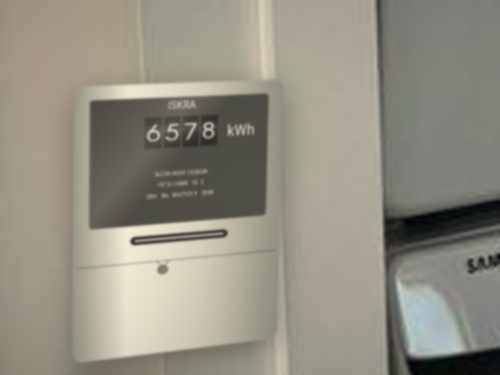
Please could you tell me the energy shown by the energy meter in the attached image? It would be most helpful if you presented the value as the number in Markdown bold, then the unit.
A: **6578** kWh
